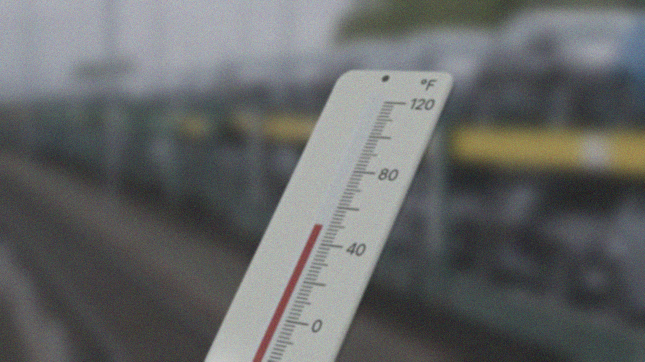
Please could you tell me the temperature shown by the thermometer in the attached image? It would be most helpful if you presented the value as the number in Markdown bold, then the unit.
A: **50** °F
